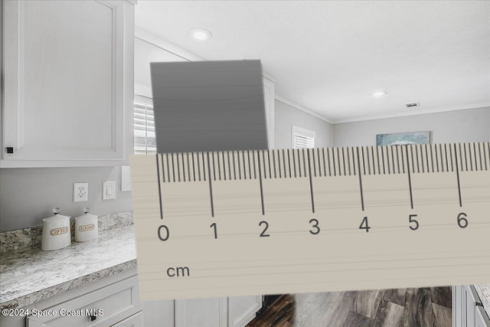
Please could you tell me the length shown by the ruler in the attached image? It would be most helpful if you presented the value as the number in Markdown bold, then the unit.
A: **2.2** cm
